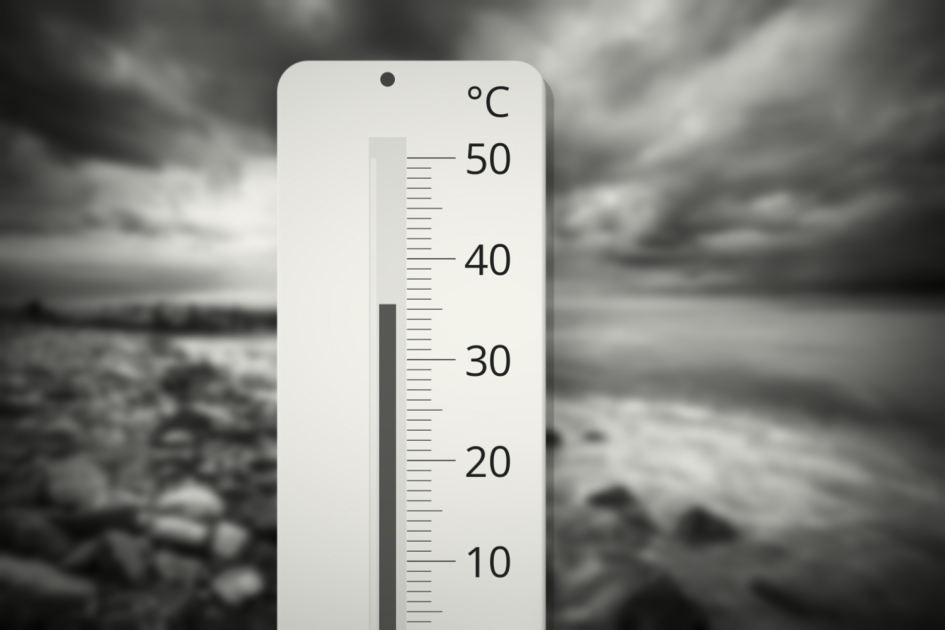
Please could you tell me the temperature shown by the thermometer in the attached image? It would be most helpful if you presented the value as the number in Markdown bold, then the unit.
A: **35.5** °C
